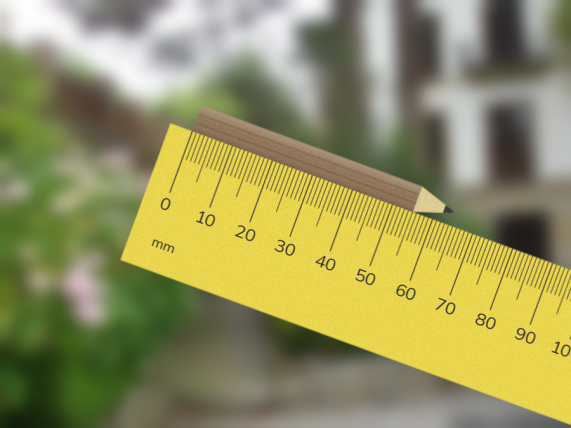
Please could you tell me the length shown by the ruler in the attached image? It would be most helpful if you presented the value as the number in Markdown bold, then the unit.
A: **64** mm
